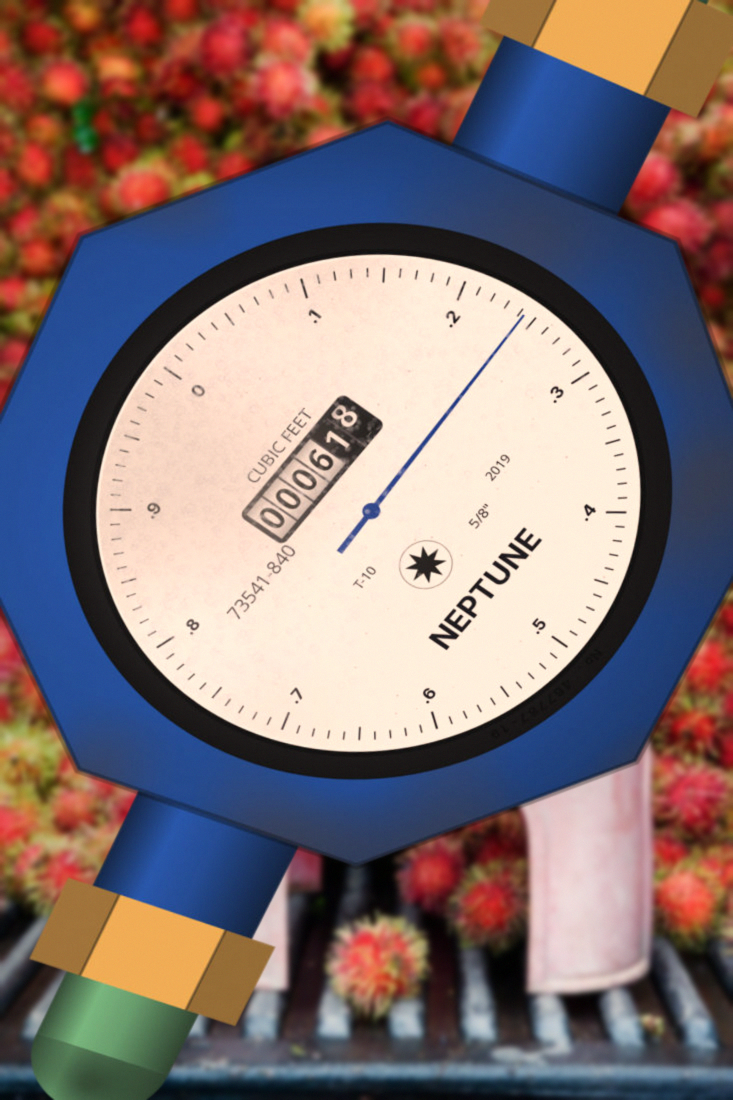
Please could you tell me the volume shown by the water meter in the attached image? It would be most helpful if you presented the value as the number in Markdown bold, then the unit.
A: **618.24** ft³
